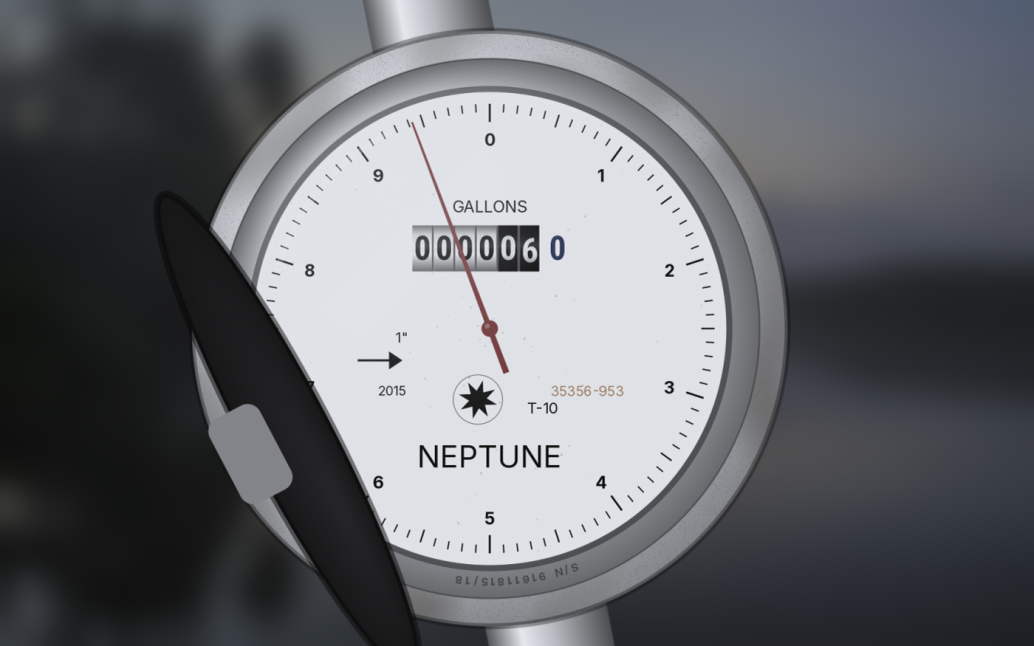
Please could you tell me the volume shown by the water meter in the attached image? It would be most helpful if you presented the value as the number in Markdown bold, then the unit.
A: **59.4** gal
